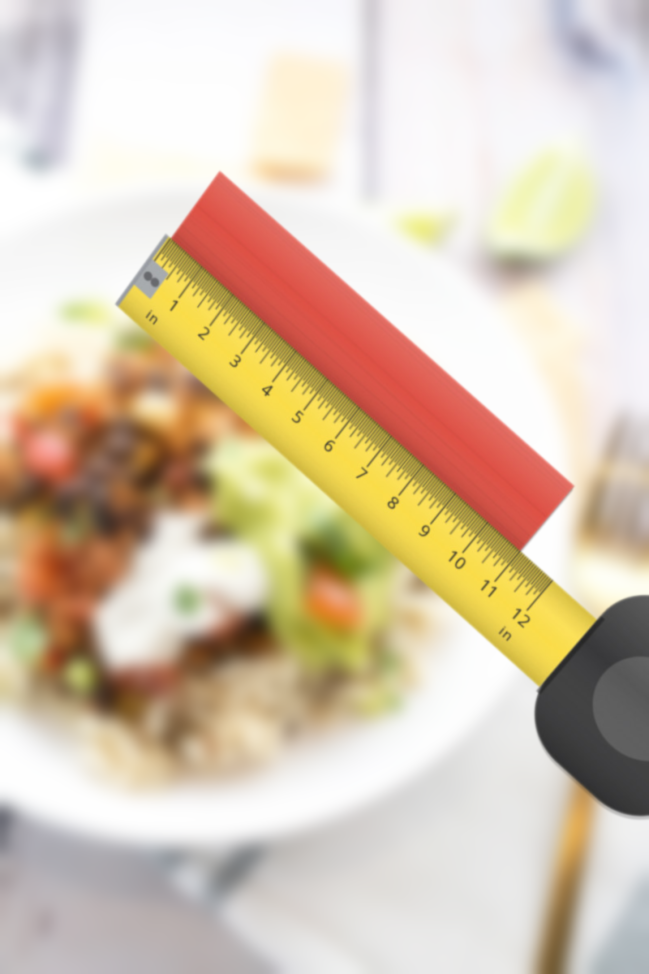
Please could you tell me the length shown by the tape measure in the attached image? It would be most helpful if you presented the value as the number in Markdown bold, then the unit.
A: **11** in
